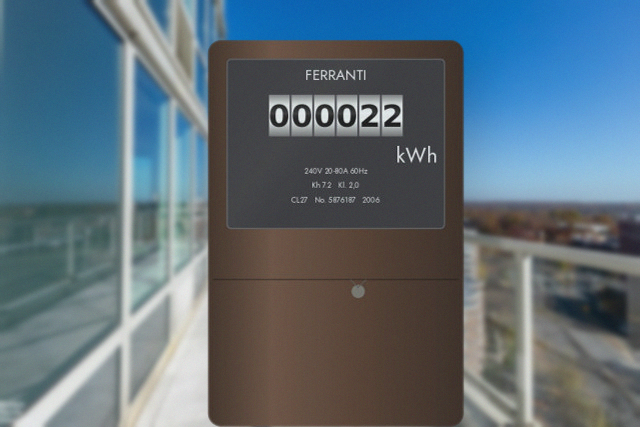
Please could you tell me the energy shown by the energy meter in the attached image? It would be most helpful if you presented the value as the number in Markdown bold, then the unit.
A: **22** kWh
